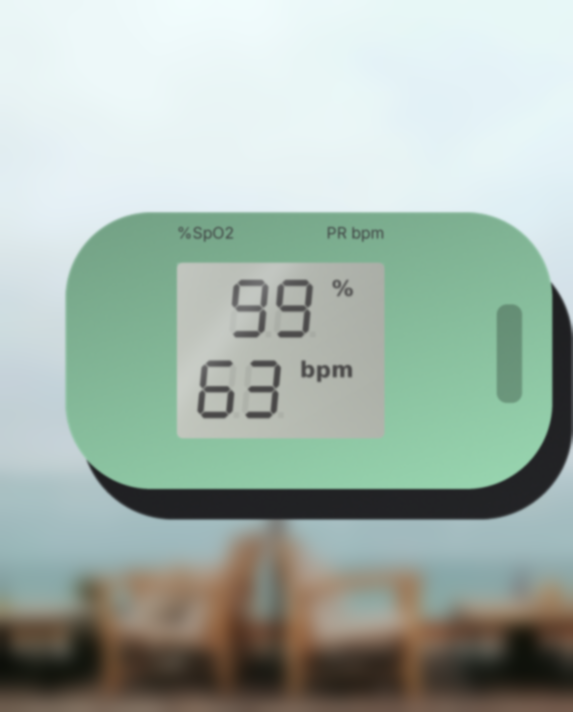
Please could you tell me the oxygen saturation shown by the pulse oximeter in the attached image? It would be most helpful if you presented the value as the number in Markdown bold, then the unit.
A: **99** %
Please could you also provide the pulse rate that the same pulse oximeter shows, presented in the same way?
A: **63** bpm
